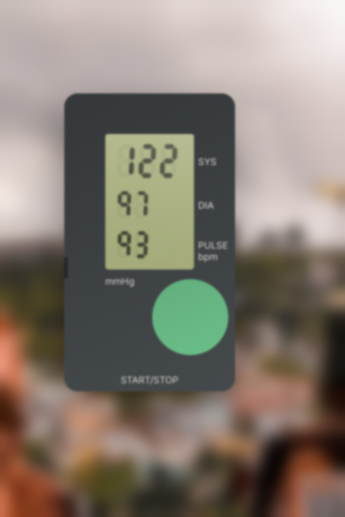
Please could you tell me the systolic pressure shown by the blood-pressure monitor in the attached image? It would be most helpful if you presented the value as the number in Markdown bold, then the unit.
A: **122** mmHg
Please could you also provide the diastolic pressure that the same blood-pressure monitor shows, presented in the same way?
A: **97** mmHg
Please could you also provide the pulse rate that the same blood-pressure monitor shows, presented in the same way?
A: **93** bpm
